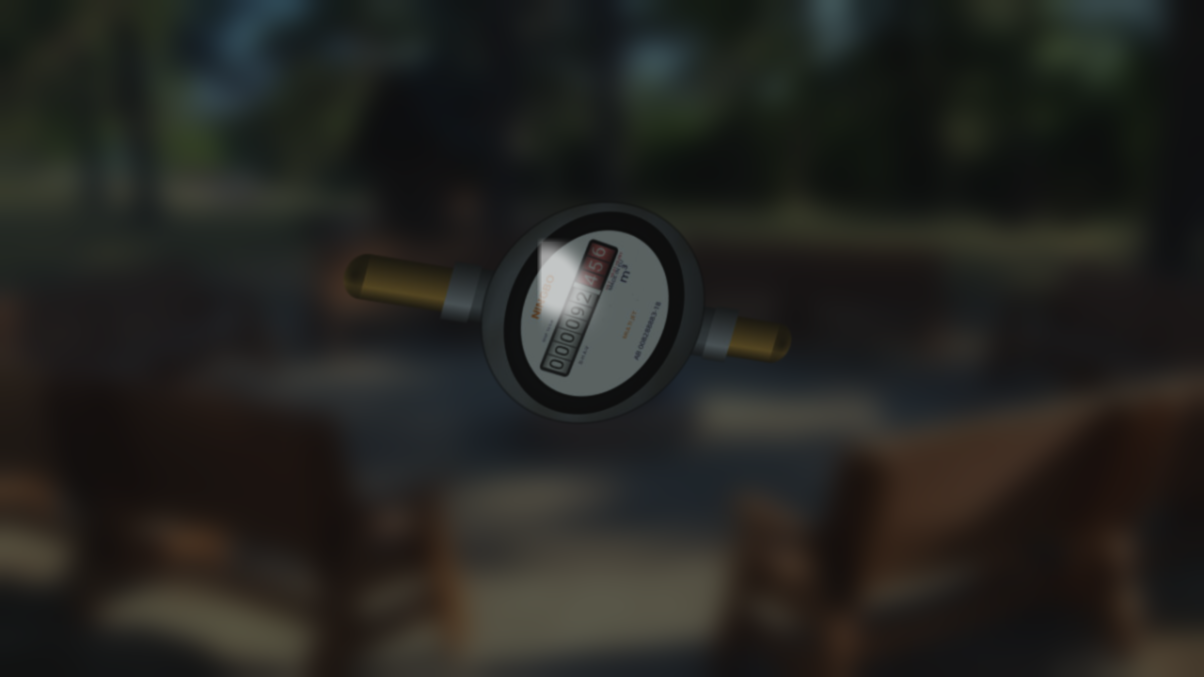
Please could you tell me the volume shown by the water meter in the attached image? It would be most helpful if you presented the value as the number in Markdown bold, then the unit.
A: **92.456** m³
